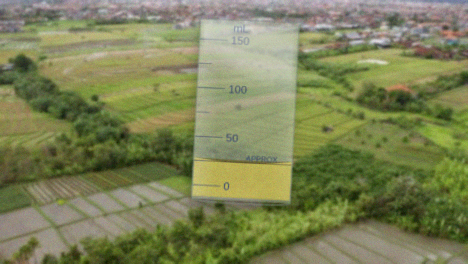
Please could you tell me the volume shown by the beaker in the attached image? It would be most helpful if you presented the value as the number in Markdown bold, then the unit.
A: **25** mL
